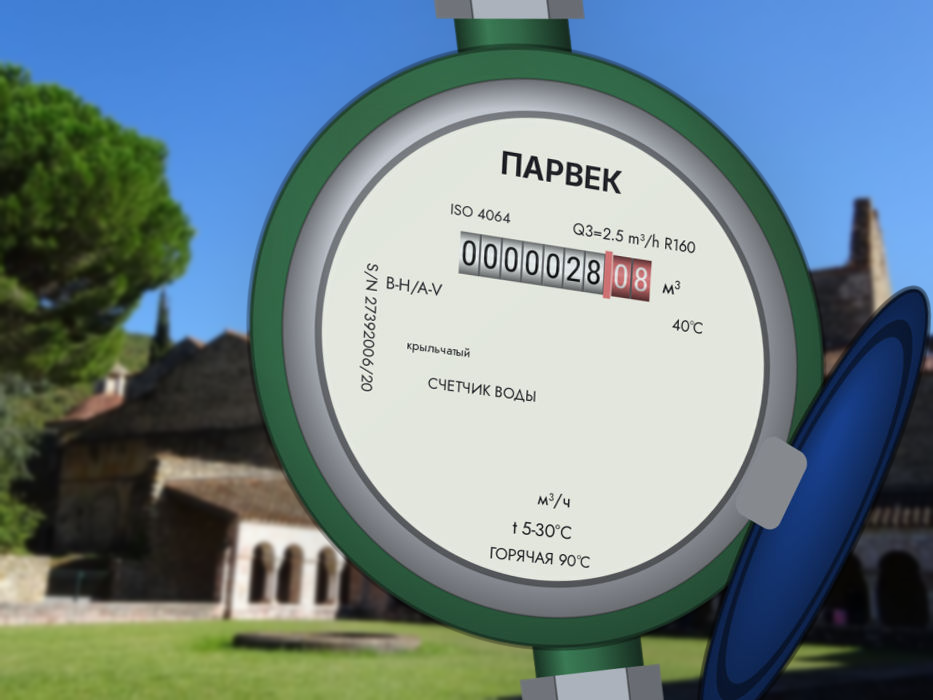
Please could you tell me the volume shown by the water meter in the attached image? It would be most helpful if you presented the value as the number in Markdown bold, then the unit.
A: **28.08** m³
